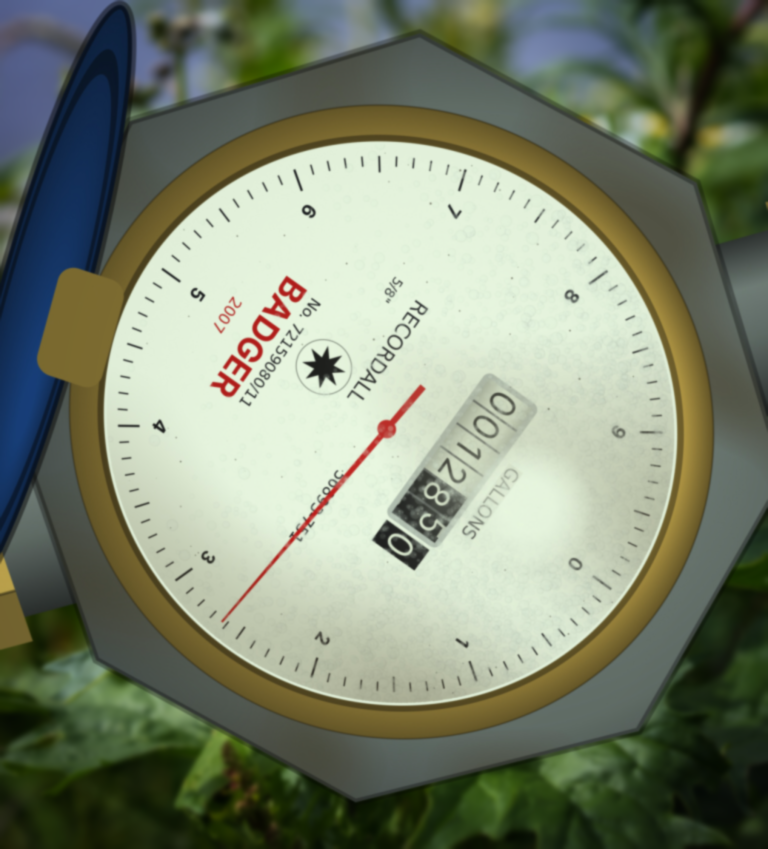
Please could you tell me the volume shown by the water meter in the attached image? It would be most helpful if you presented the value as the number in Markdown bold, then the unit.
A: **12852.6** gal
